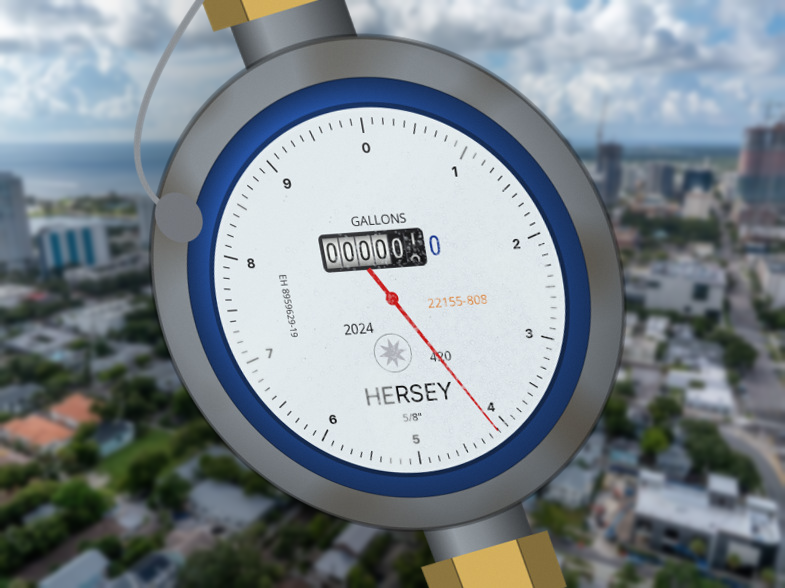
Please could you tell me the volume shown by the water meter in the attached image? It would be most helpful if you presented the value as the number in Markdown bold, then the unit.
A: **14.1** gal
